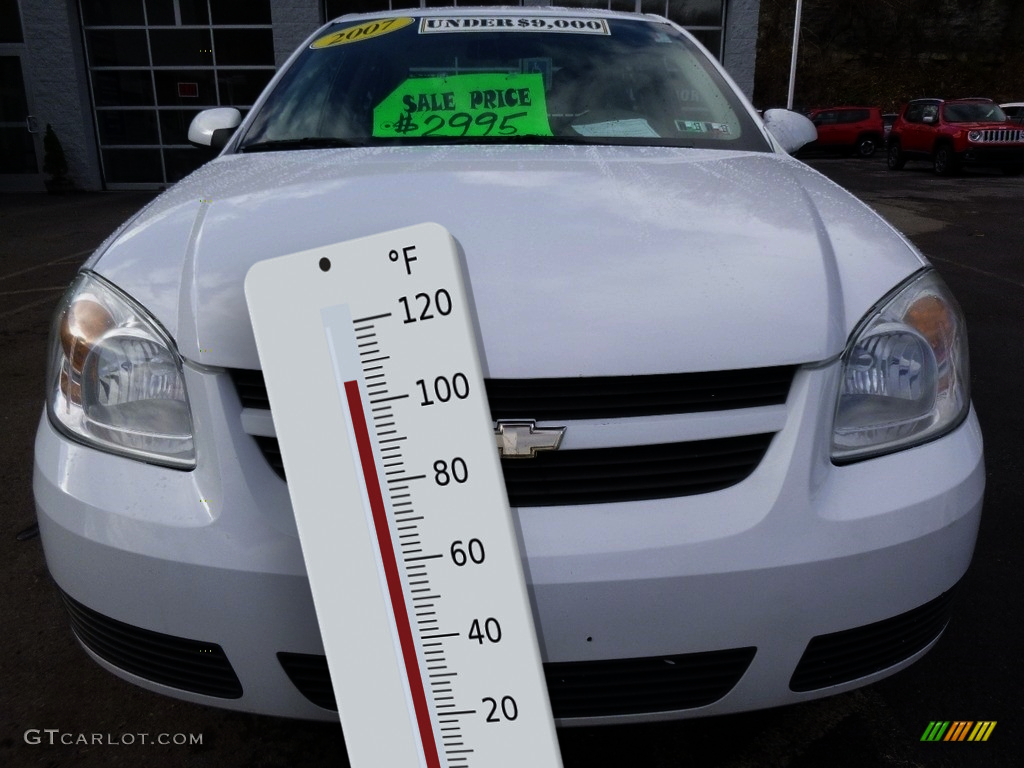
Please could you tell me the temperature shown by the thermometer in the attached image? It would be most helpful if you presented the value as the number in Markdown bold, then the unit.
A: **106** °F
